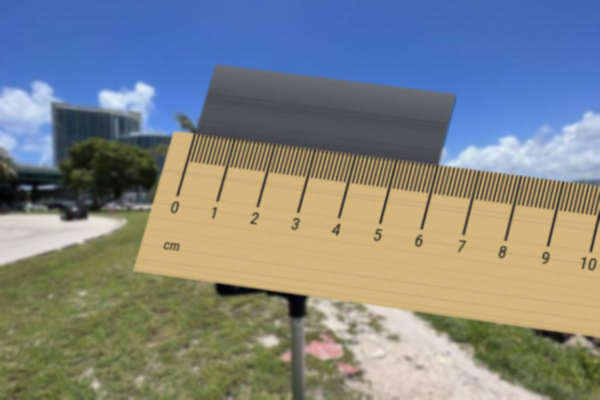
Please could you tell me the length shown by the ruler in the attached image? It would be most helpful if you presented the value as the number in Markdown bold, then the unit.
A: **6** cm
